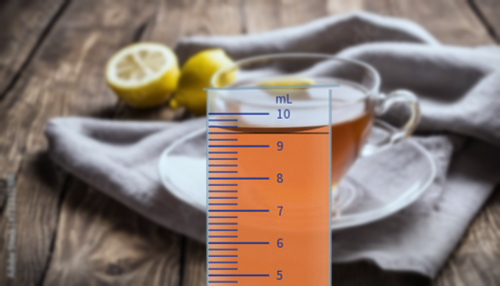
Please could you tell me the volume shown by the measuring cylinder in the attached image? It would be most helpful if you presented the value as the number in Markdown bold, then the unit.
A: **9.4** mL
